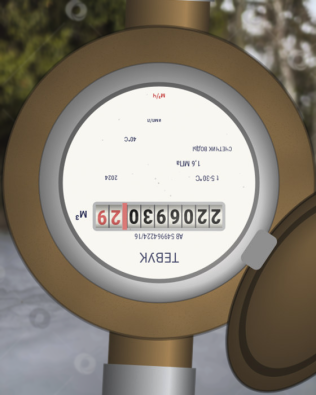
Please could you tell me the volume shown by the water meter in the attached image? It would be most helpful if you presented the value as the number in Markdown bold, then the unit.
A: **2206930.29** m³
